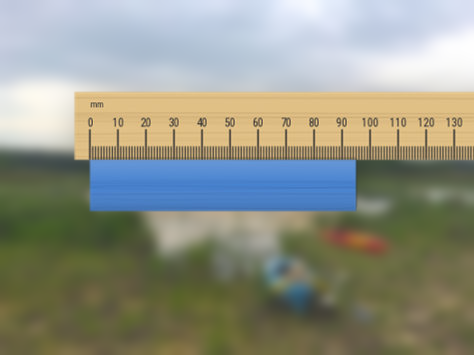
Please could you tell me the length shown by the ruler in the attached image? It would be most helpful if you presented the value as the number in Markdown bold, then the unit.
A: **95** mm
